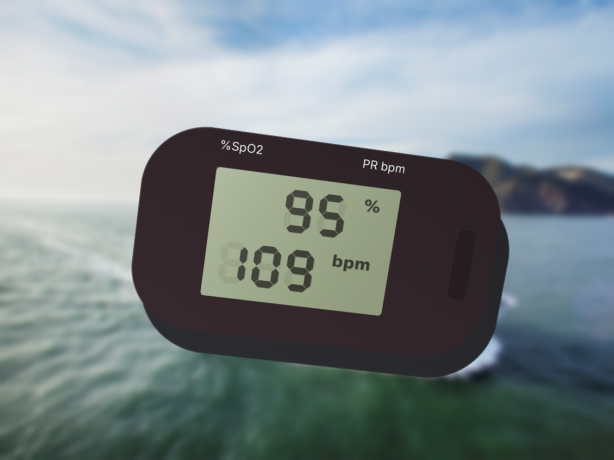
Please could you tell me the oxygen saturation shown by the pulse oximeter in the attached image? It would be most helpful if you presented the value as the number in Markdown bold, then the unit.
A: **95** %
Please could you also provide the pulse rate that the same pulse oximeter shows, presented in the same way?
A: **109** bpm
